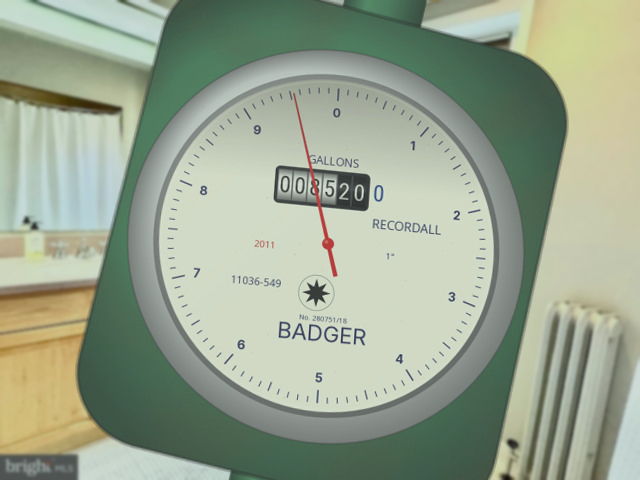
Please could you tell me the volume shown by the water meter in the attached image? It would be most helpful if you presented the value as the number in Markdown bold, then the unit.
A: **85199.5** gal
